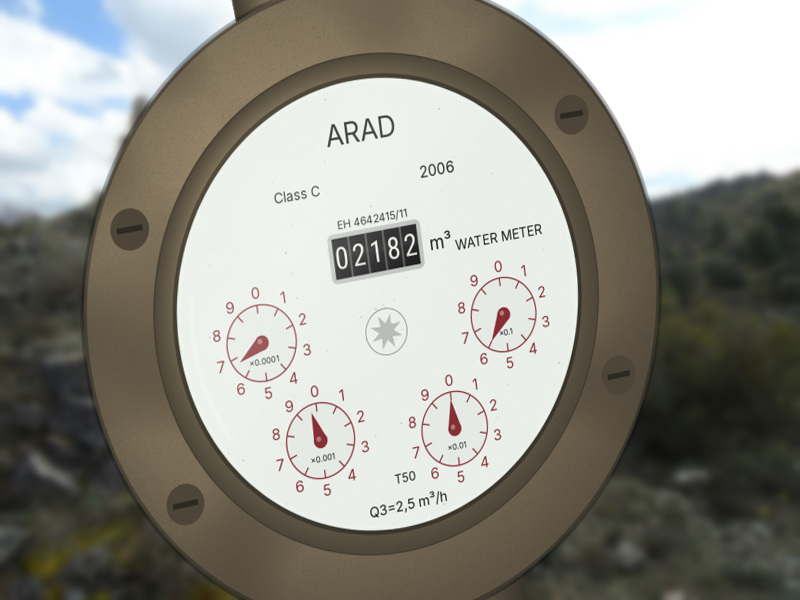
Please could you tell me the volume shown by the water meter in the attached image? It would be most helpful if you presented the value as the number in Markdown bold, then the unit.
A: **2182.5996** m³
